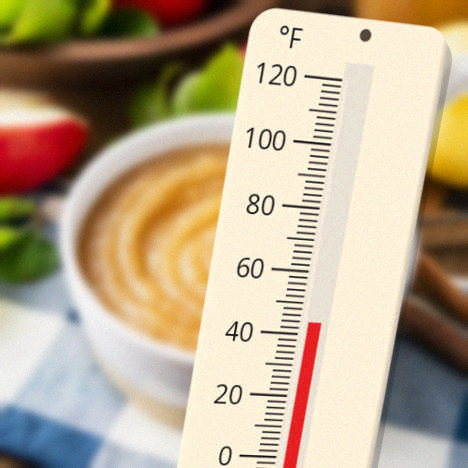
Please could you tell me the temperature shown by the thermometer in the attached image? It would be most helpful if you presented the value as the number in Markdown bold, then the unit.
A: **44** °F
